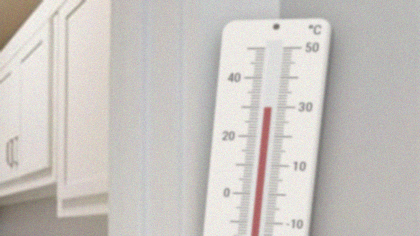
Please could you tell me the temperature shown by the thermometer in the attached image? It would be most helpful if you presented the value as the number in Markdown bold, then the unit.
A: **30** °C
